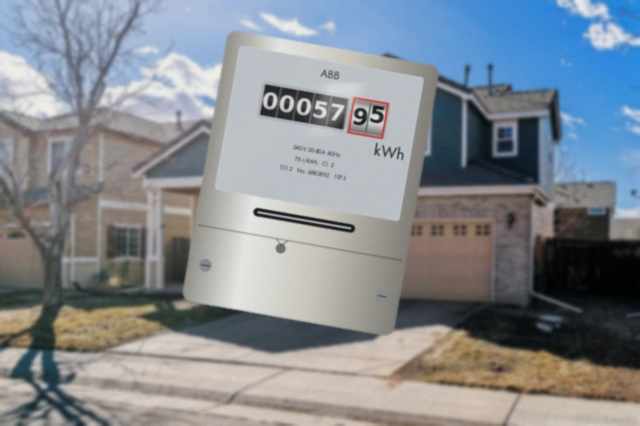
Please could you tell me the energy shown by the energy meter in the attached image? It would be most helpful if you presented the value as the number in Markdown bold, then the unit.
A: **57.95** kWh
